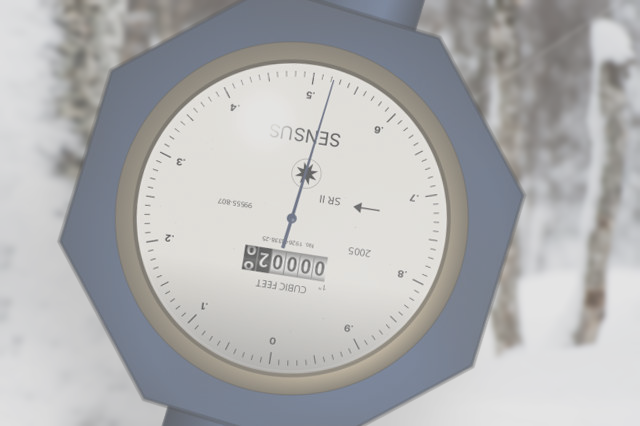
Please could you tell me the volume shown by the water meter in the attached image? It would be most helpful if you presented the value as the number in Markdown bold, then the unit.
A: **28.52** ft³
